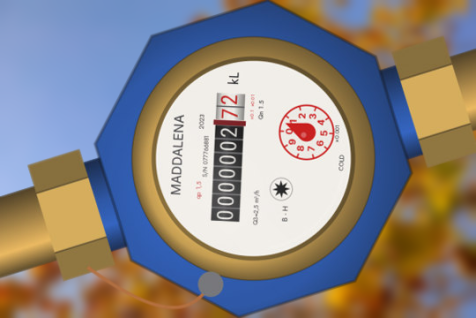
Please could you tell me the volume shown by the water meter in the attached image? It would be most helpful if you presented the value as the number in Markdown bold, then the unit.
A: **2.720** kL
